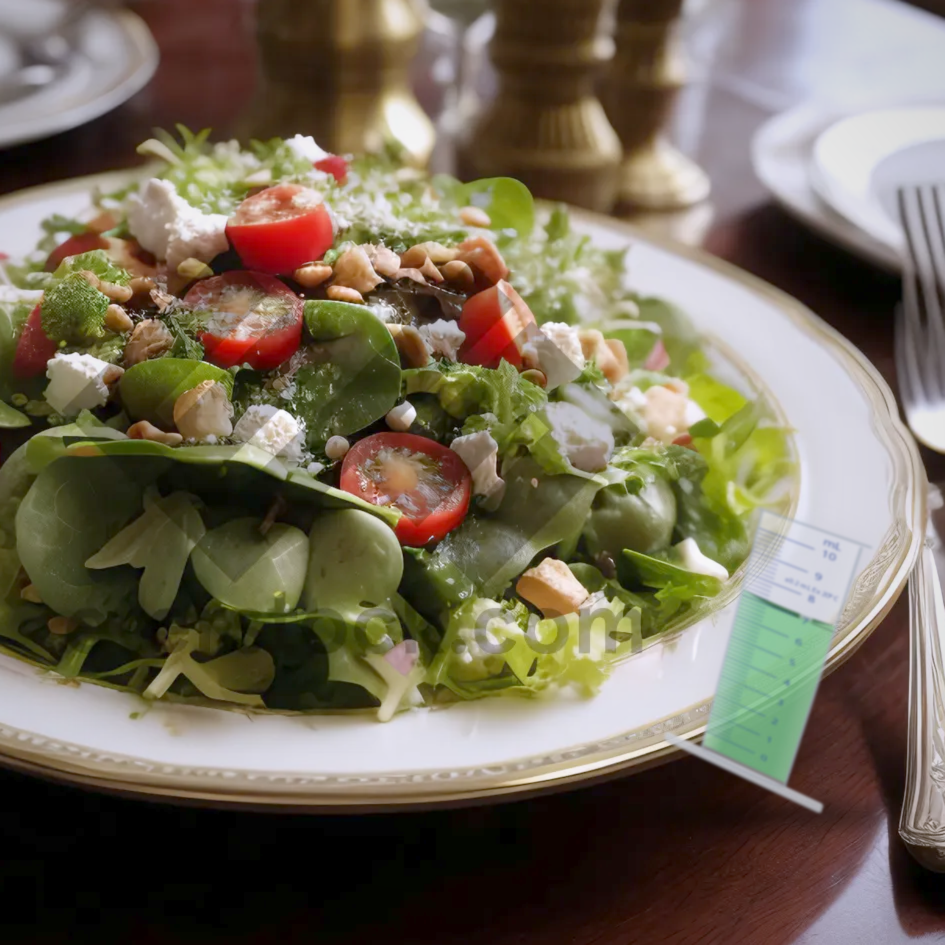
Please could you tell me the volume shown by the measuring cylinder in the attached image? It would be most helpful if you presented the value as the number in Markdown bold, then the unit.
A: **7** mL
